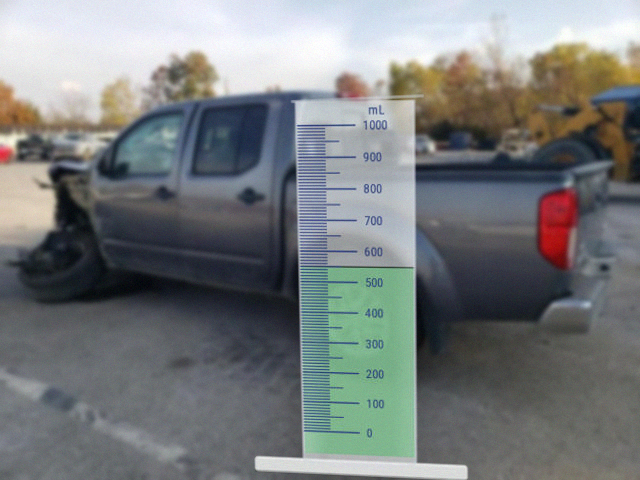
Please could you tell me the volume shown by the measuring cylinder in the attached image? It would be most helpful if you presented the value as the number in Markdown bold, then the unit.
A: **550** mL
